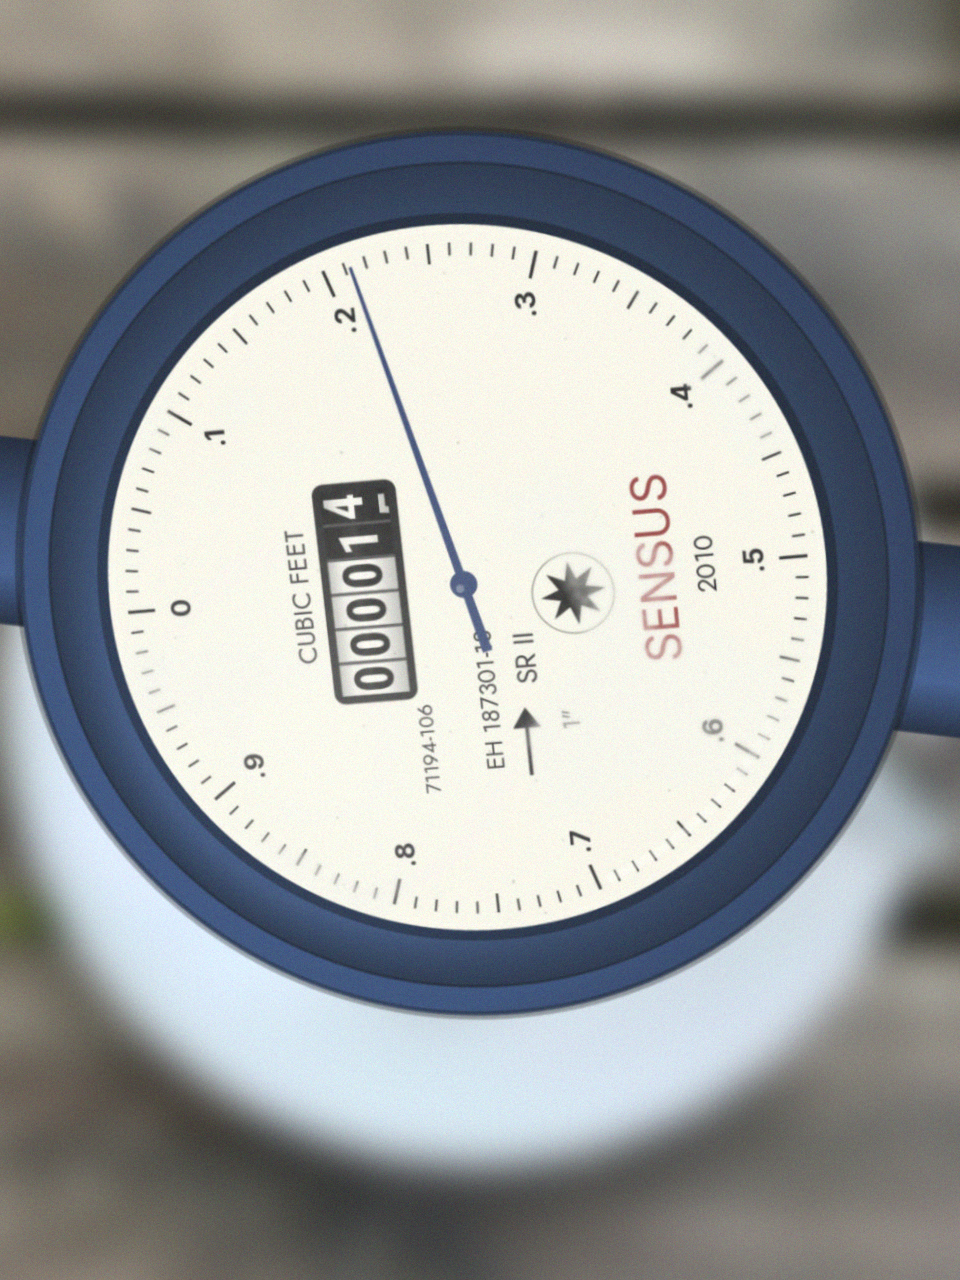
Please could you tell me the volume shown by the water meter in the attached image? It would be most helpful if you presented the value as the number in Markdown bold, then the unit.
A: **14.21** ft³
